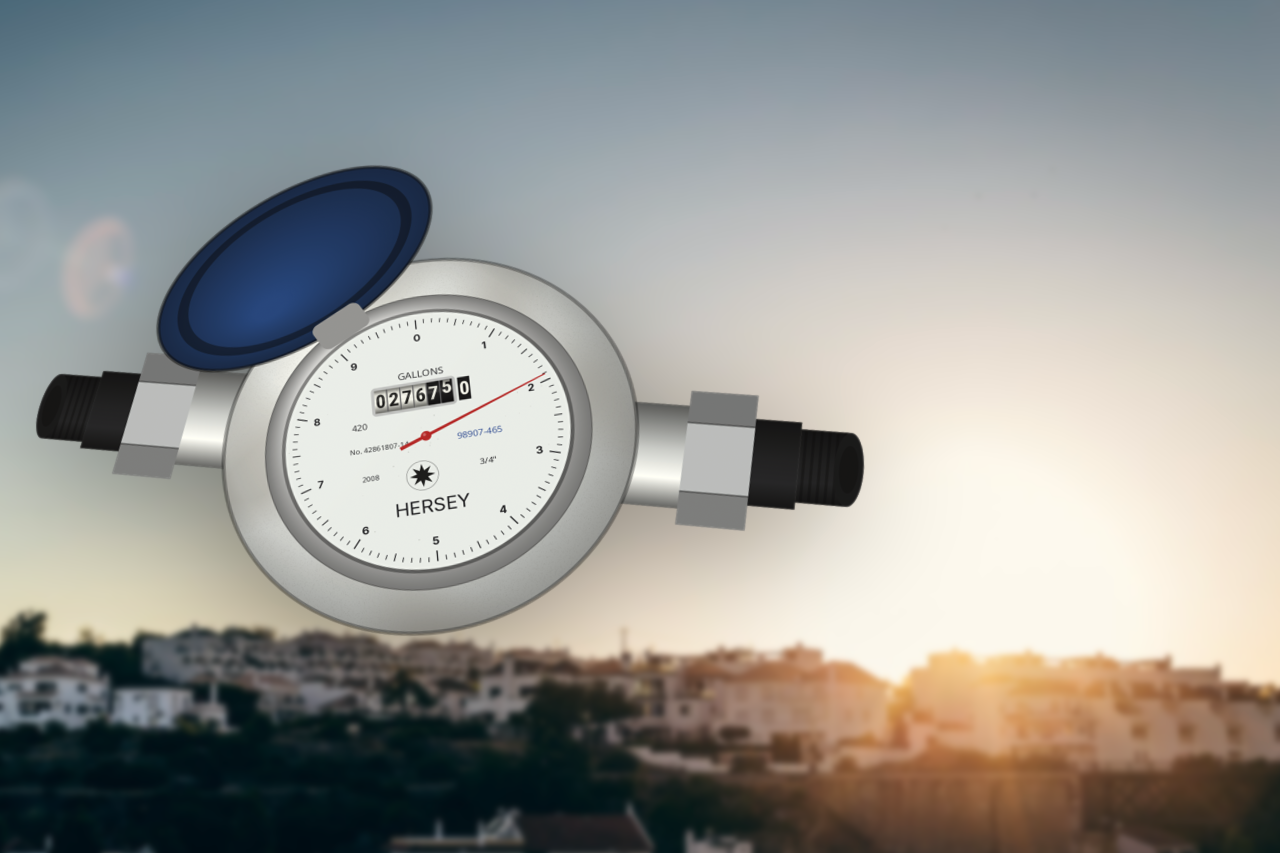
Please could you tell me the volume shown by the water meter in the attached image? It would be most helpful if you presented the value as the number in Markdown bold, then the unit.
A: **276751.9** gal
